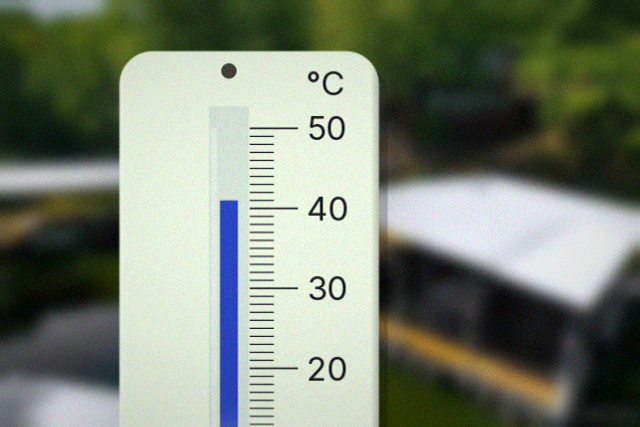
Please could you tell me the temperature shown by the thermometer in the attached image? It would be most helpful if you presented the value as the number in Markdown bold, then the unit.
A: **41** °C
